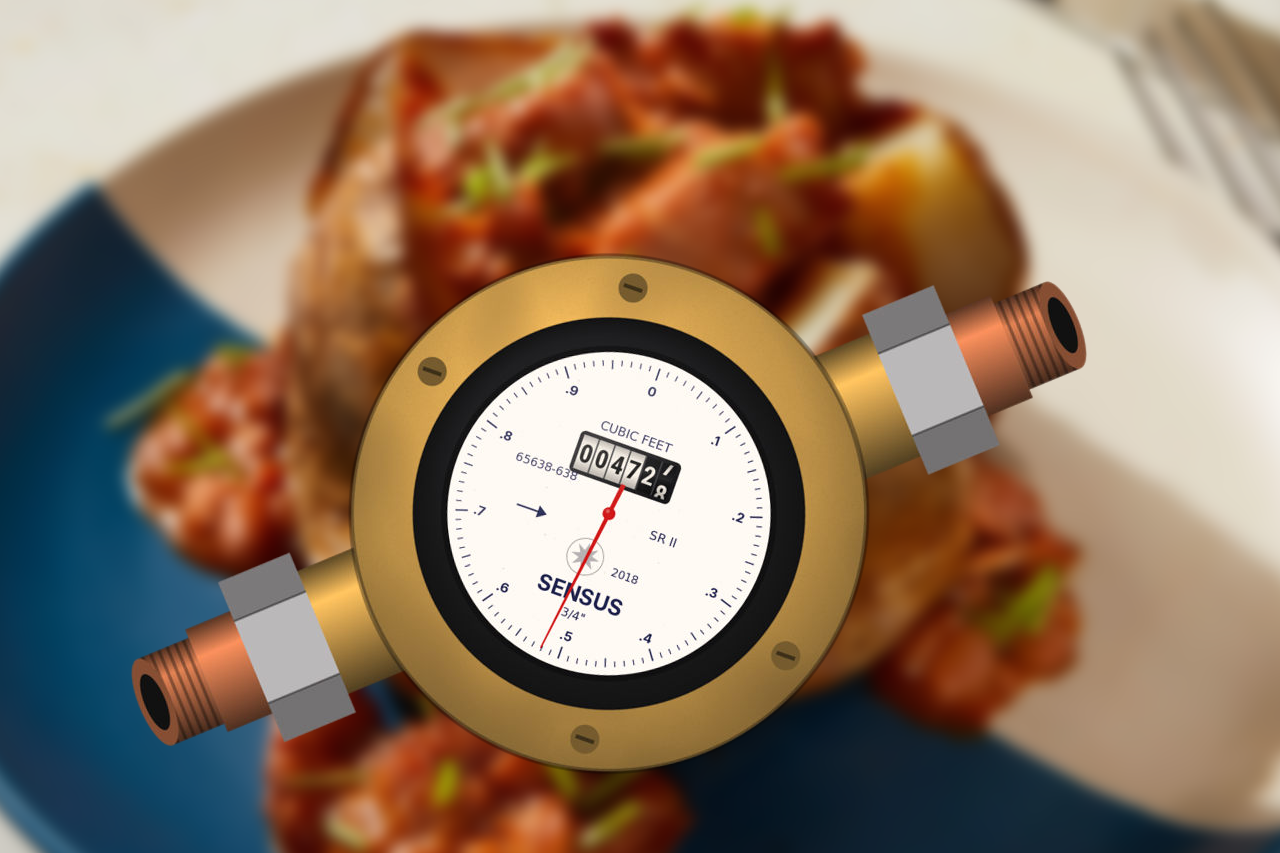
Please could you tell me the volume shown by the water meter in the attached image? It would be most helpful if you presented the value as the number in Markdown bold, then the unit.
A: **4727.52** ft³
